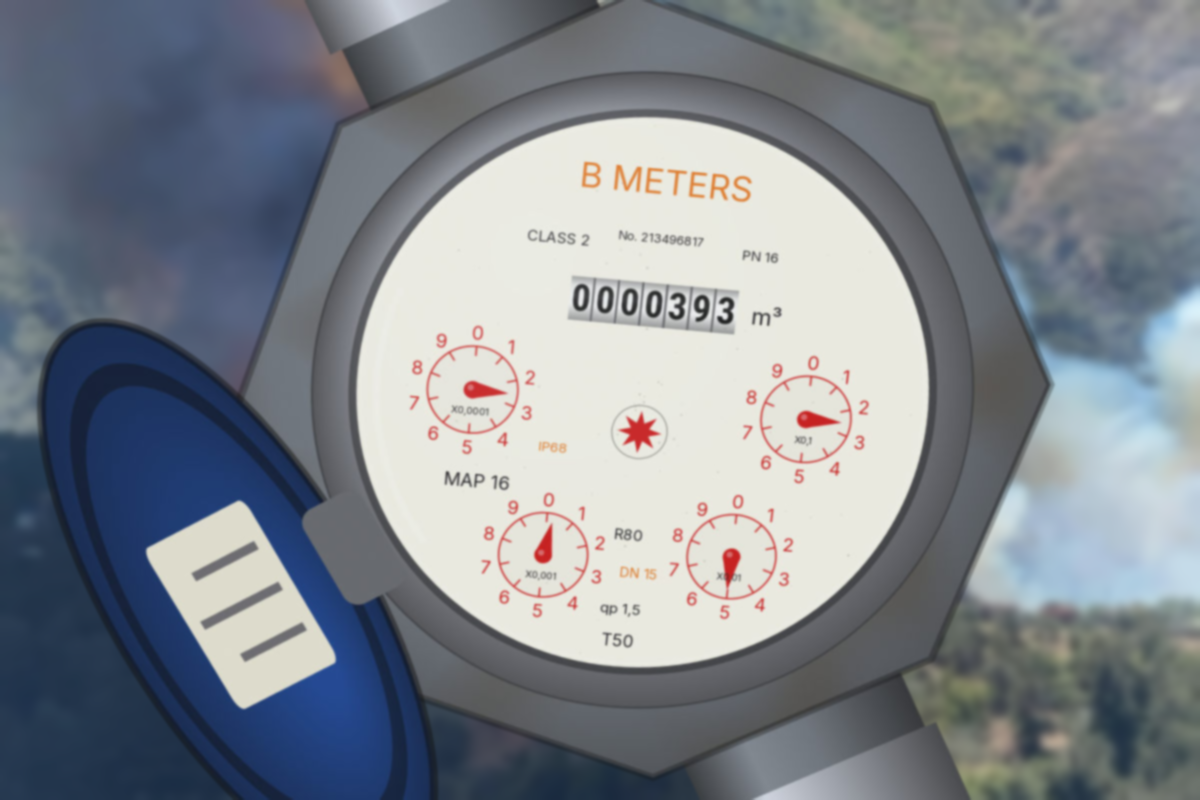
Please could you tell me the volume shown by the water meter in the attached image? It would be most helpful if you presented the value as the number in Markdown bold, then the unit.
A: **393.2502** m³
